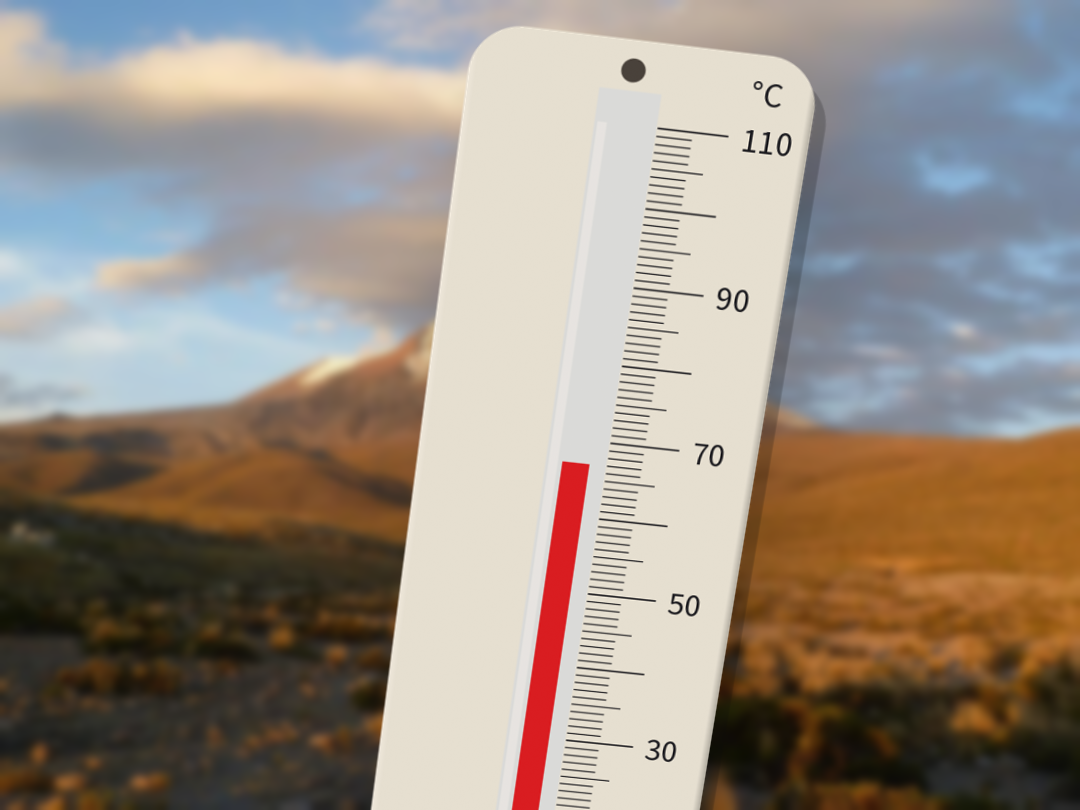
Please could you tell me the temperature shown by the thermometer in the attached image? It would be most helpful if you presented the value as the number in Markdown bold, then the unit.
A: **67** °C
